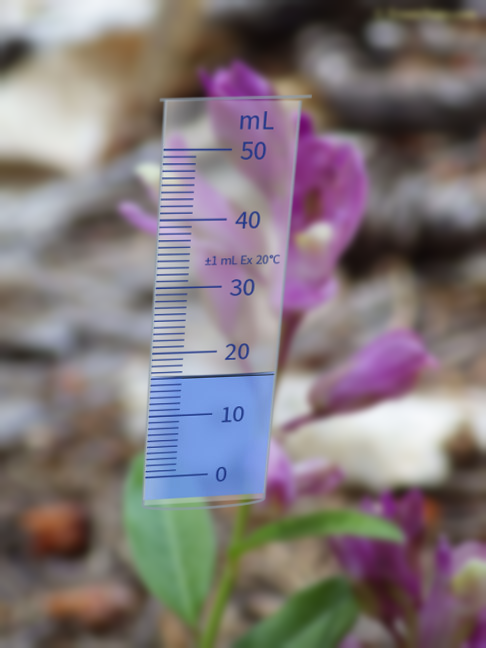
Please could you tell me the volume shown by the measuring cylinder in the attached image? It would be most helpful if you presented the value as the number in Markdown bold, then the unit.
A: **16** mL
